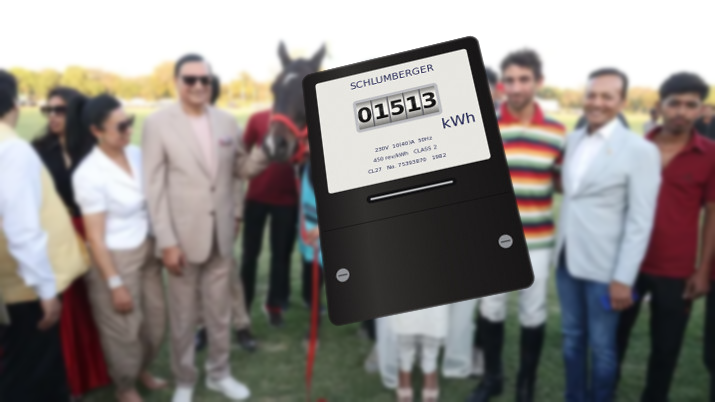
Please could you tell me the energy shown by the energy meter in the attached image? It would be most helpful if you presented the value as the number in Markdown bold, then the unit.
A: **1513** kWh
